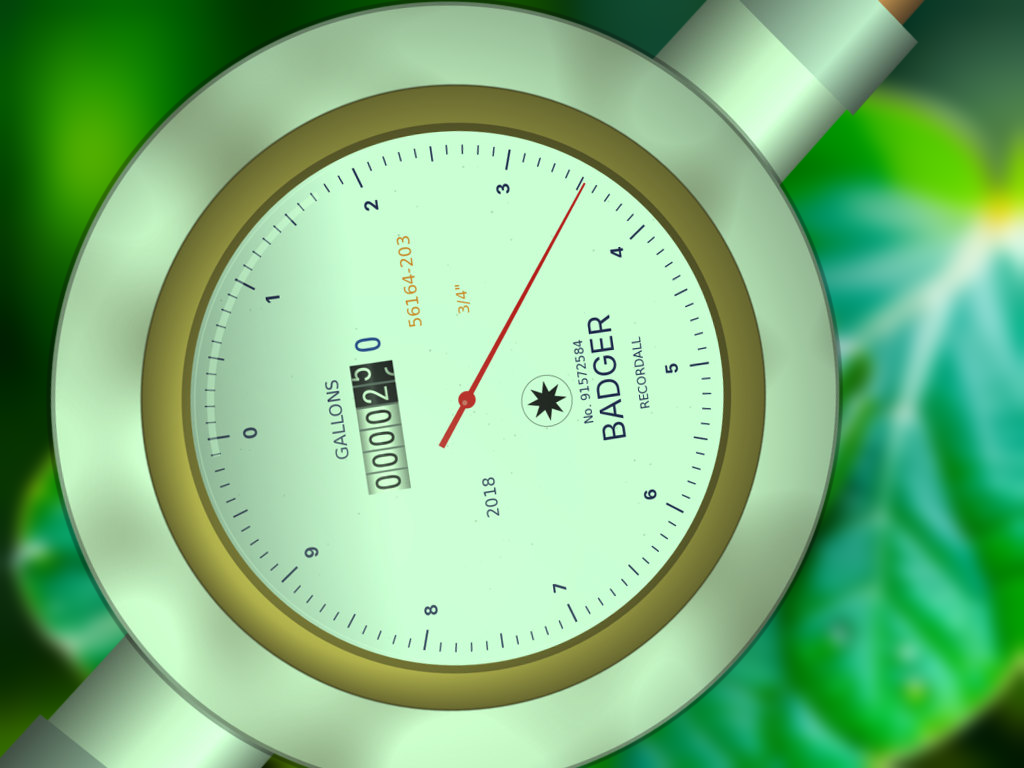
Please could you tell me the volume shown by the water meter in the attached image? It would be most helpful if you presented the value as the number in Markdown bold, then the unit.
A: **253.5** gal
